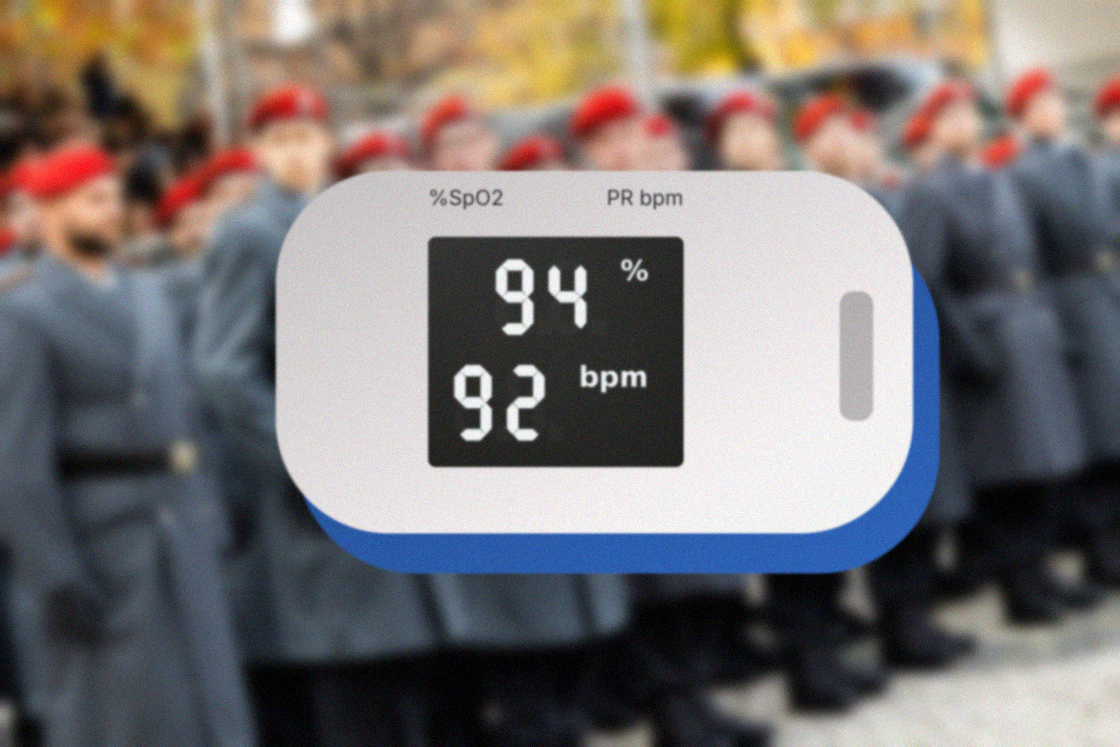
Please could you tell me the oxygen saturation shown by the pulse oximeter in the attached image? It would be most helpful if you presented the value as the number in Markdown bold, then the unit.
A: **94** %
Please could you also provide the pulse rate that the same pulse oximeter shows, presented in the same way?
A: **92** bpm
